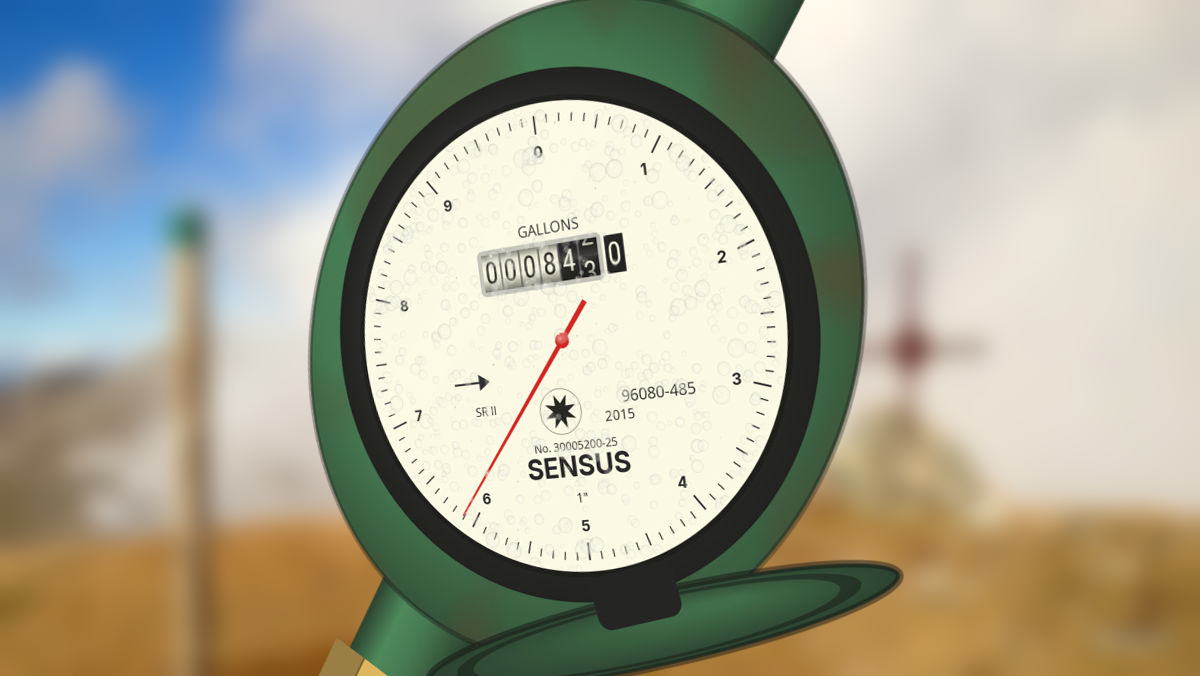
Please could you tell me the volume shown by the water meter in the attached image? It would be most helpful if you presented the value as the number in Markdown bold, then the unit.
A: **8426.1** gal
